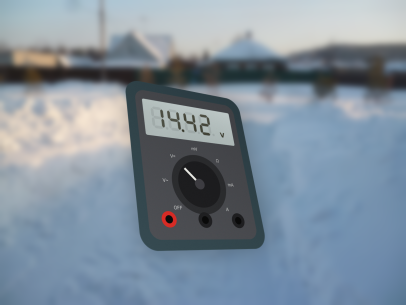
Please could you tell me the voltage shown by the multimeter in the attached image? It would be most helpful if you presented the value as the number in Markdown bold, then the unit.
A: **14.42** V
